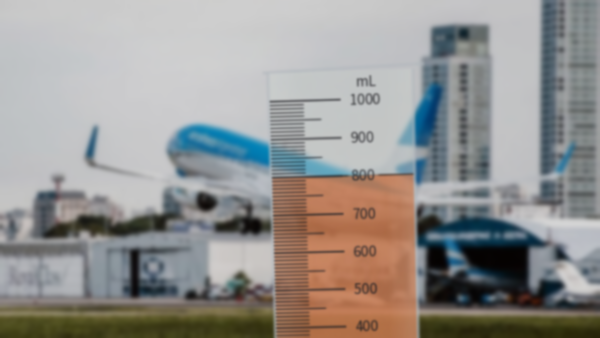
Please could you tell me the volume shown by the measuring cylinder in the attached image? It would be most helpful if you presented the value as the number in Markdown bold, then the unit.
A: **800** mL
